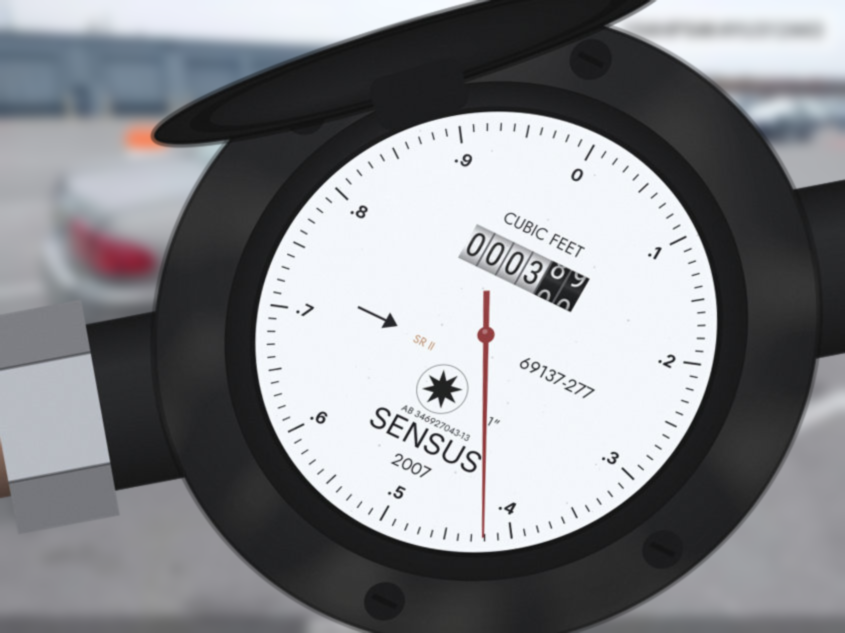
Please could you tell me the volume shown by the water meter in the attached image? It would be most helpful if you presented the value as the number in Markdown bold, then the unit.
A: **389.42** ft³
